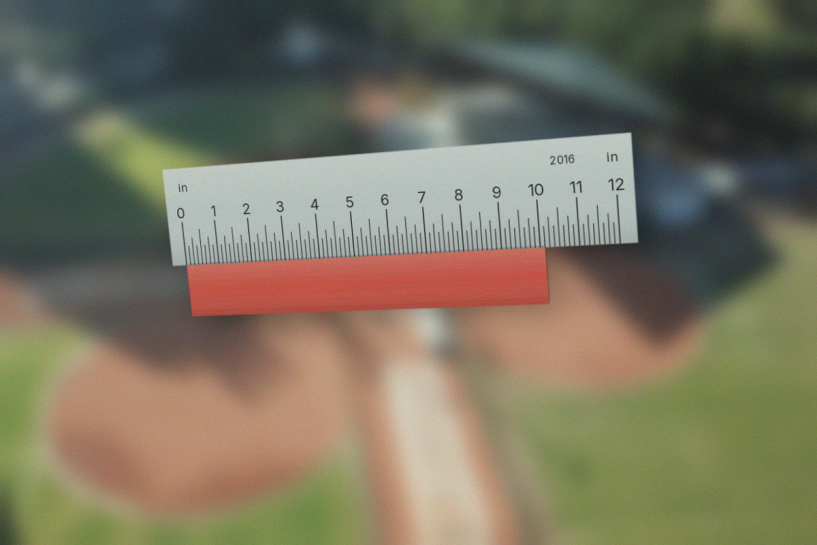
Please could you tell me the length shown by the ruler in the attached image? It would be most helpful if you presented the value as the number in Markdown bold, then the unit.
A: **10.125** in
